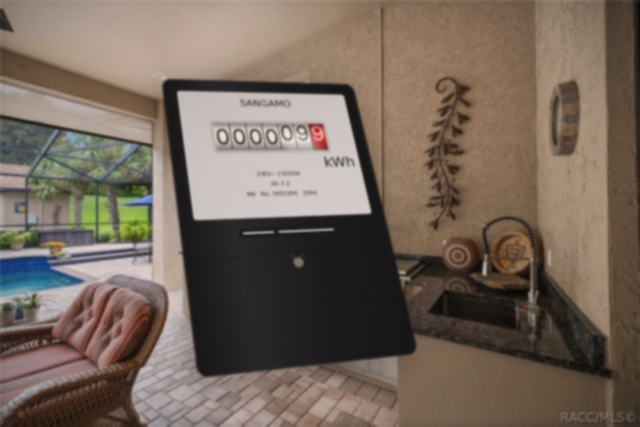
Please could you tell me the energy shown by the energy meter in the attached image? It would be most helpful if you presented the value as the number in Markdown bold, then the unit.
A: **9.9** kWh
